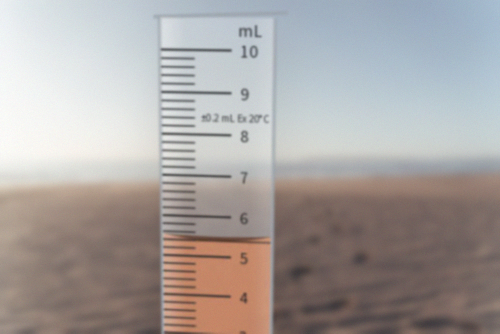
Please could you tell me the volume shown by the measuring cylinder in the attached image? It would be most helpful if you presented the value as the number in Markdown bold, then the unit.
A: **5.4** mL
